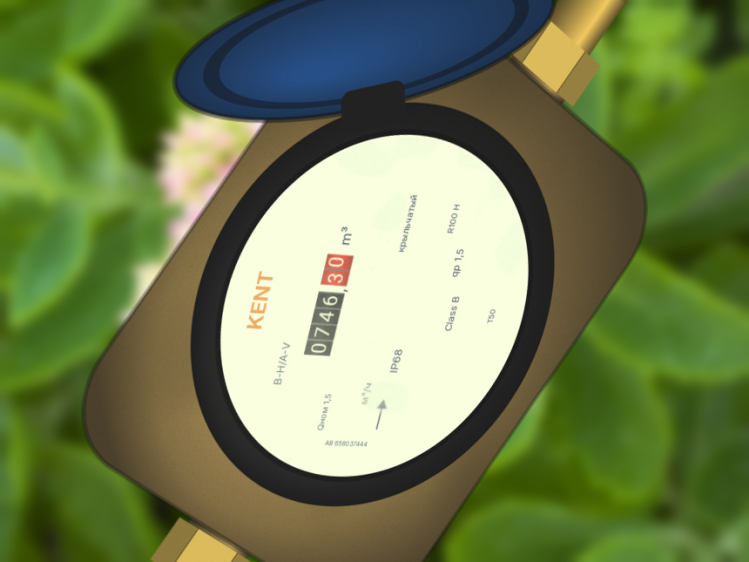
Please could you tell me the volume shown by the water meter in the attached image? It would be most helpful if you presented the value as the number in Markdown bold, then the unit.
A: **746.30** m³
